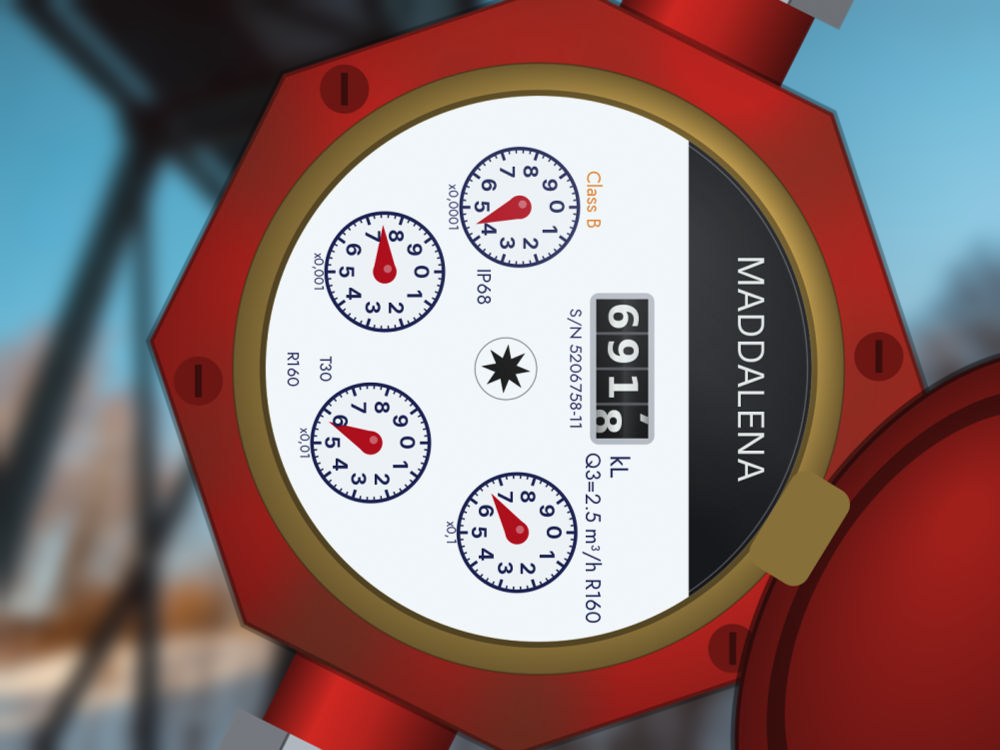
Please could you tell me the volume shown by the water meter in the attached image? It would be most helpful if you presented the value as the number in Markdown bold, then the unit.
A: **6917.6574** kL
